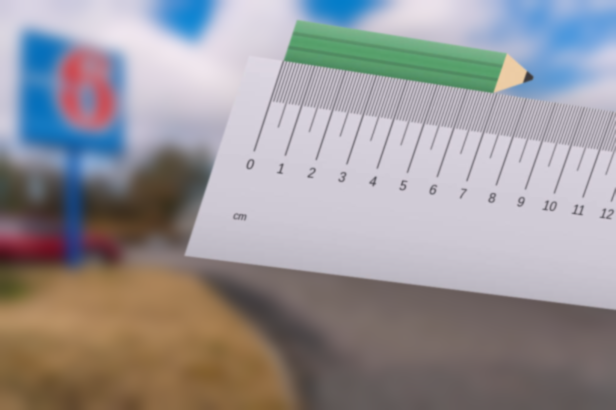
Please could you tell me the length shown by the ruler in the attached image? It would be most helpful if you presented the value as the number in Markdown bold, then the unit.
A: **8** cm
